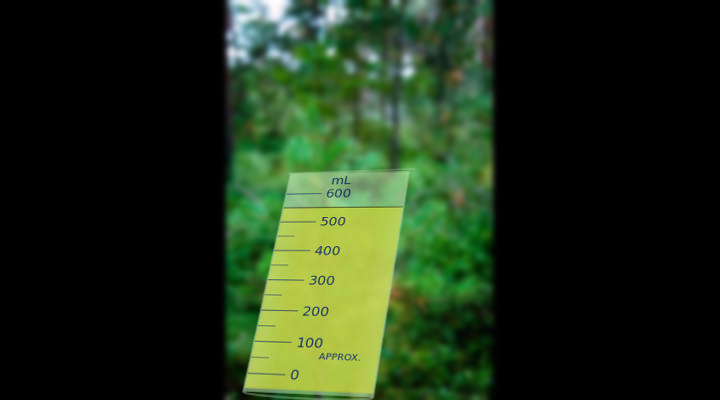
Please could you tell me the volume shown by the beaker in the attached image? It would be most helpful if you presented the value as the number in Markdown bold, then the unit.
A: **550** mL
